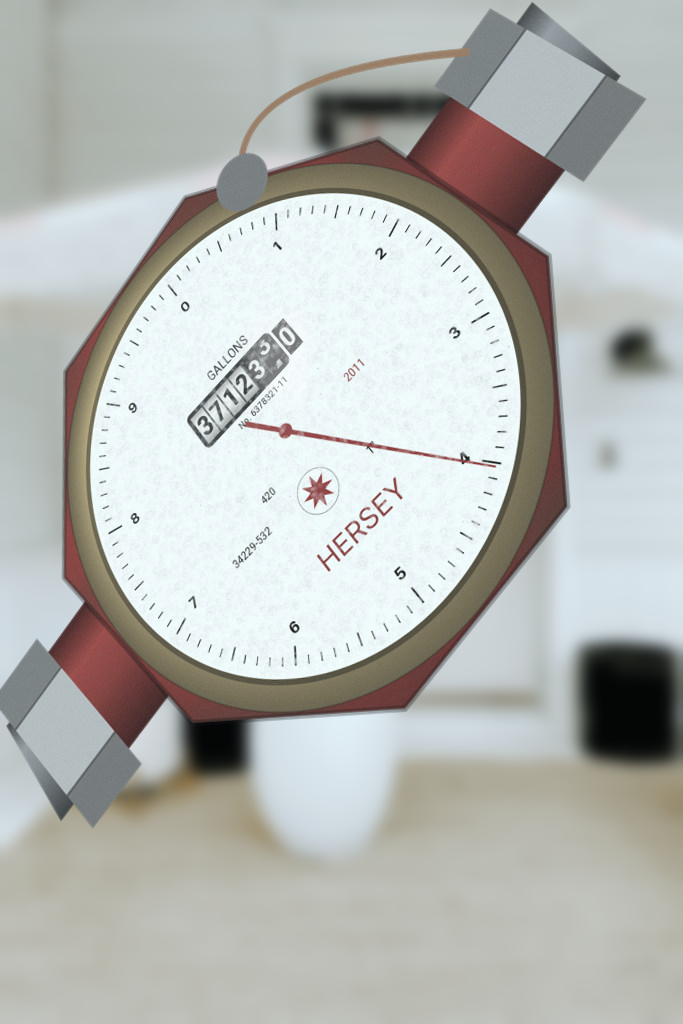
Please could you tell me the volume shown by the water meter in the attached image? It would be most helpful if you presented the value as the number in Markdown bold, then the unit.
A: **3712334.0** gal
